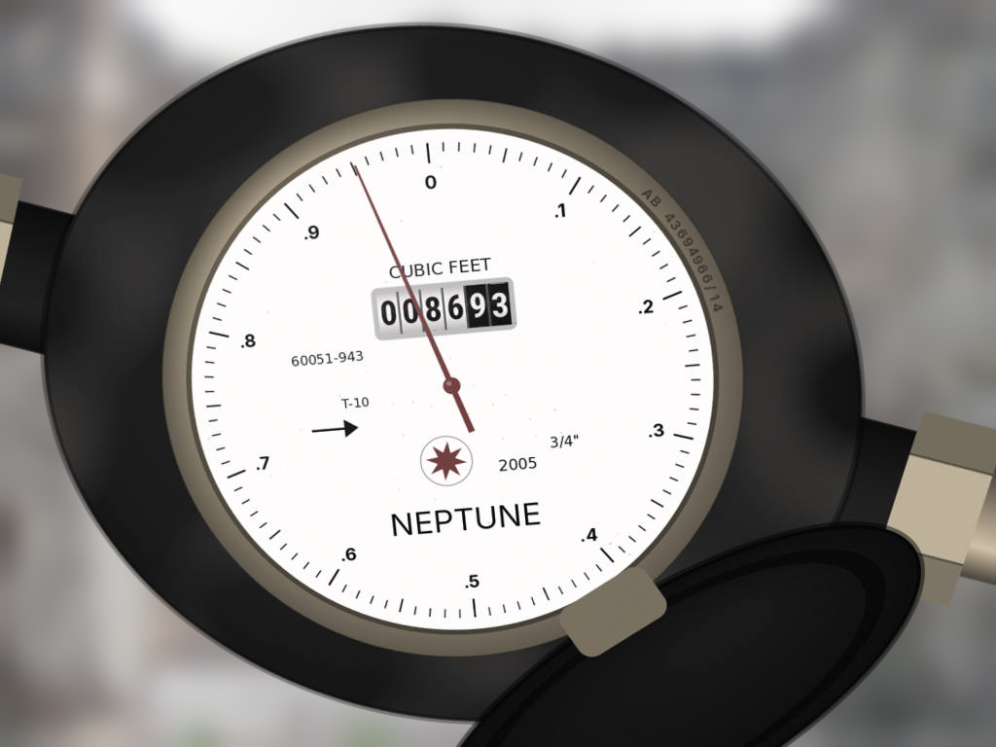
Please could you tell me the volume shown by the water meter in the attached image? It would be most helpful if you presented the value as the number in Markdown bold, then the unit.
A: **8692.95** ft³
